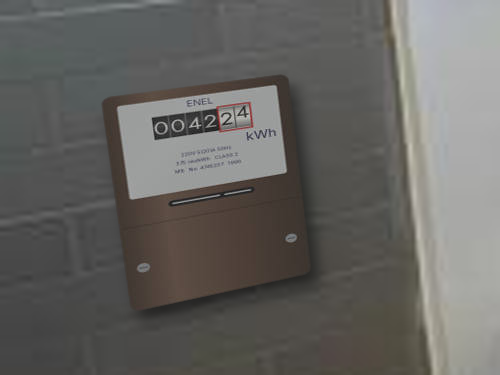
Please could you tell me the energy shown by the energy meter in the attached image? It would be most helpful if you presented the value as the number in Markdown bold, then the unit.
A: **42.24** kWh
